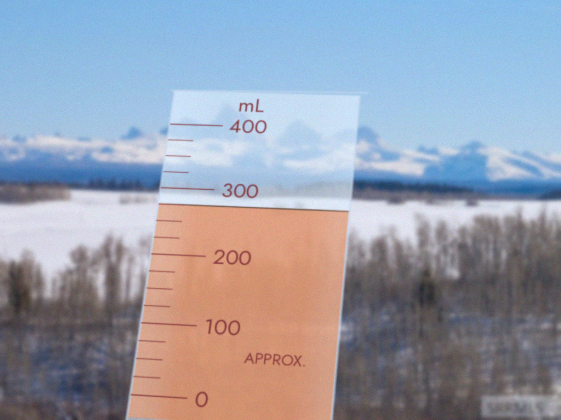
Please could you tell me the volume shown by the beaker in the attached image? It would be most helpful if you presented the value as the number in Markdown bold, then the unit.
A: **275** mL
